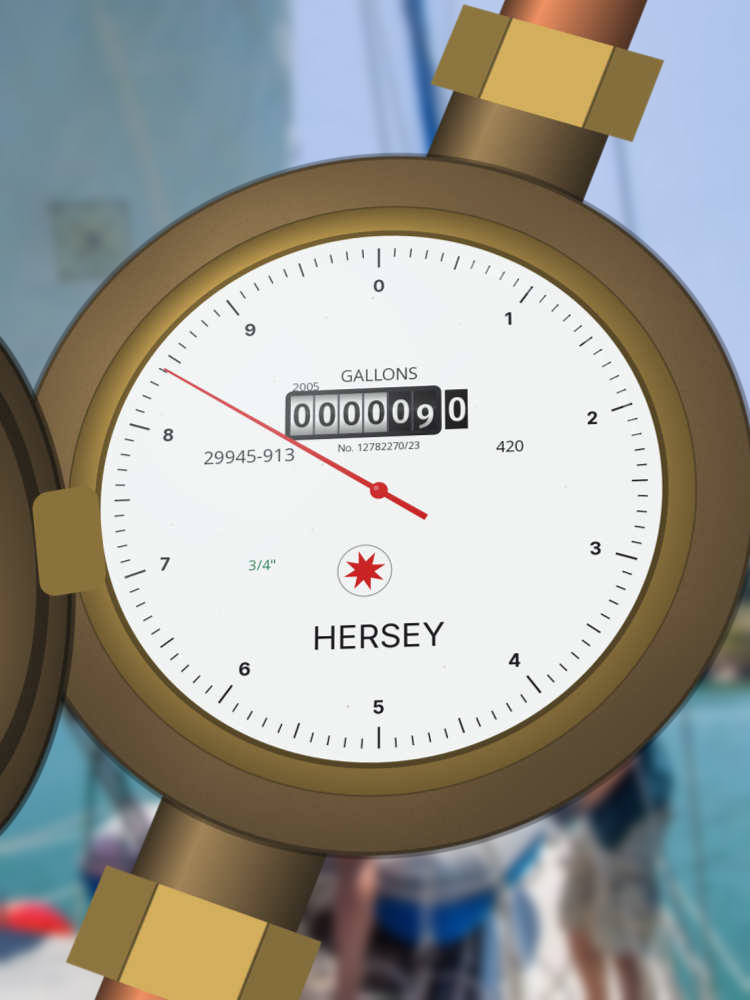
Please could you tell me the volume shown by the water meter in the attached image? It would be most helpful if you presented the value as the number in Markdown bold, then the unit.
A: **88.4** gal
